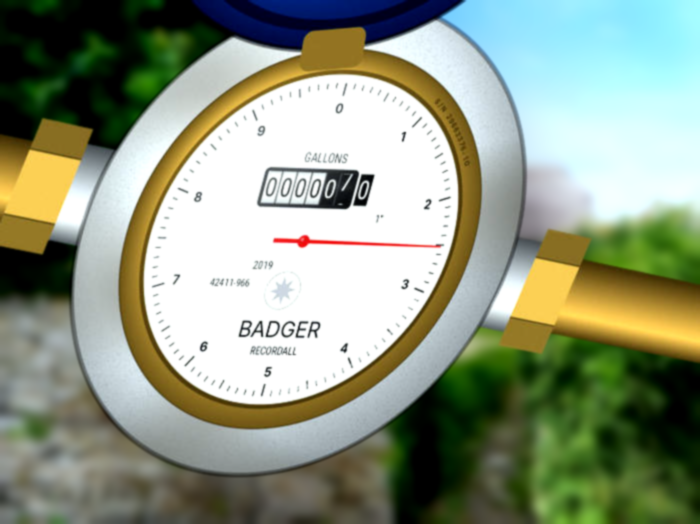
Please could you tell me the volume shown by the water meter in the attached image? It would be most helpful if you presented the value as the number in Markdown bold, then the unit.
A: **72.5** gal
